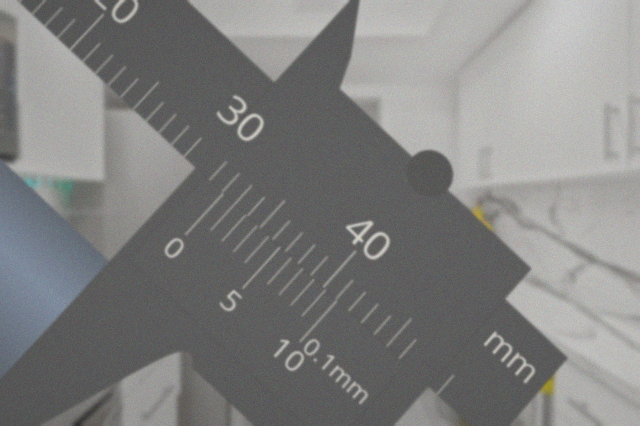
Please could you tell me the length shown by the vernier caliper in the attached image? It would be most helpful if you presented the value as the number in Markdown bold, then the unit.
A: **32.1** mm
